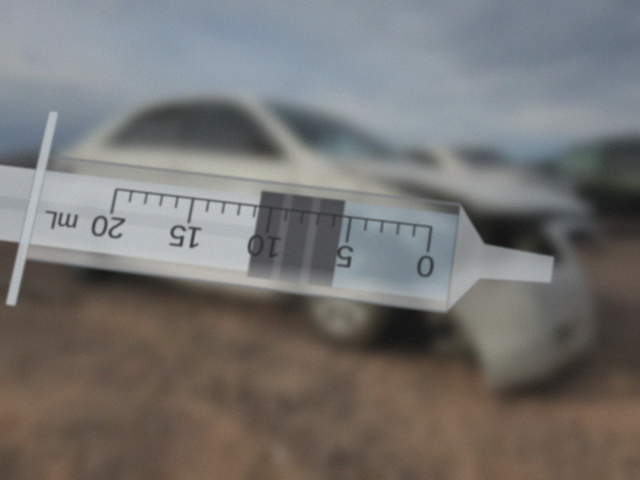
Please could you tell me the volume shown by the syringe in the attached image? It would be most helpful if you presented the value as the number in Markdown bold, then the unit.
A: **5.5** mL
